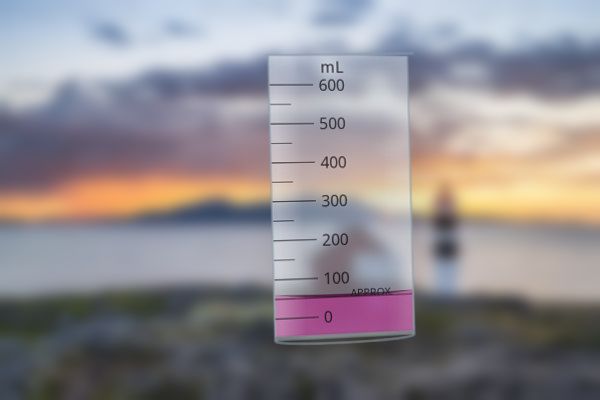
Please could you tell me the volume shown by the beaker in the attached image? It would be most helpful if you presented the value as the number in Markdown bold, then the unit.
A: **50** mL
